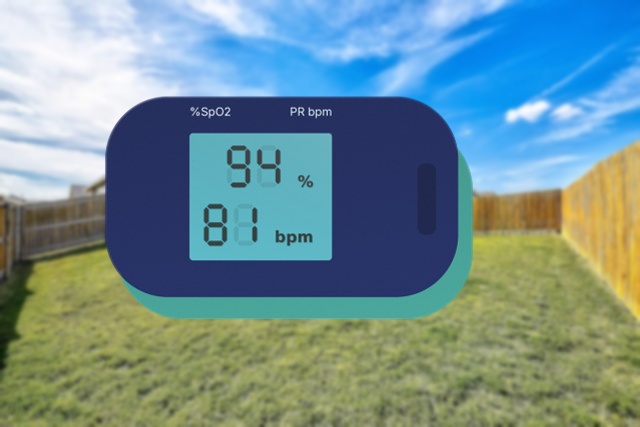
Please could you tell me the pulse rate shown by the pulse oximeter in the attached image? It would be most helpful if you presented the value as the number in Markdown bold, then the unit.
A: **81** bpm
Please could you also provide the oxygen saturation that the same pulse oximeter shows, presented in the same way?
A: **94** %
